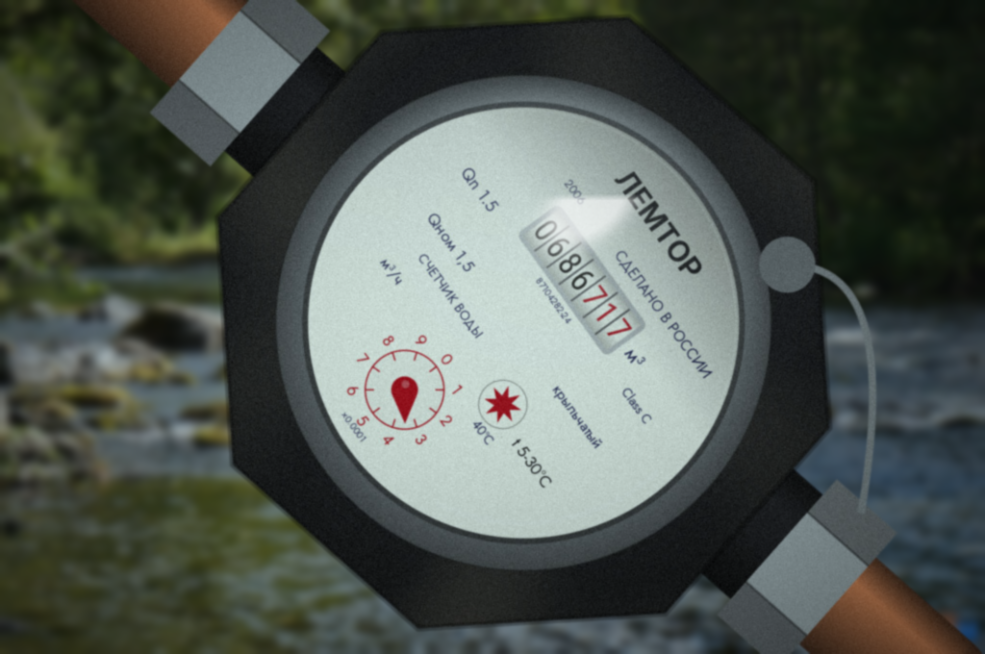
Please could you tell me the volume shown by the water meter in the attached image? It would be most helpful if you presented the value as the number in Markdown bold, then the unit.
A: **686.7173** m³
